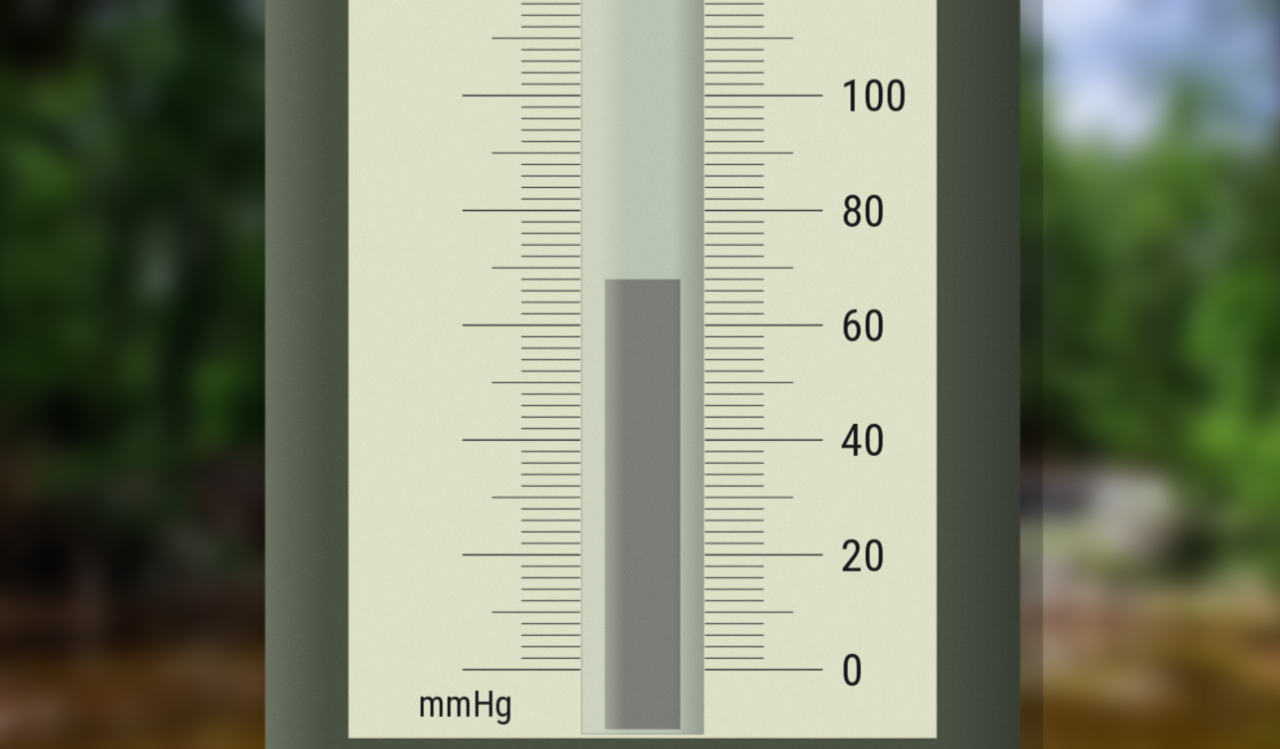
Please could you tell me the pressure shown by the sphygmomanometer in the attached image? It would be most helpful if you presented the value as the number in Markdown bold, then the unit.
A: **68** mmHg
